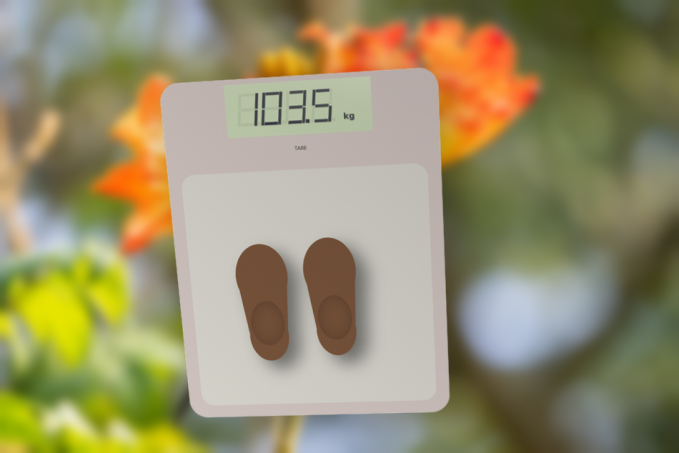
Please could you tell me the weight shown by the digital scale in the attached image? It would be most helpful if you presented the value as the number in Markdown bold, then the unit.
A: **103.5** kg
